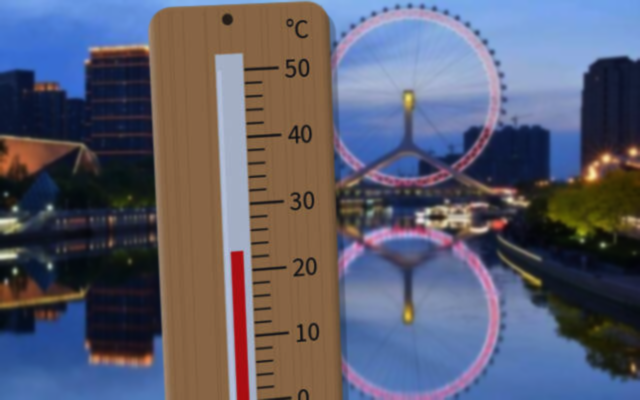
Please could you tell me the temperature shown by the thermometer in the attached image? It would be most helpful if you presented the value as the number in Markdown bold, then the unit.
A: **23** °C
